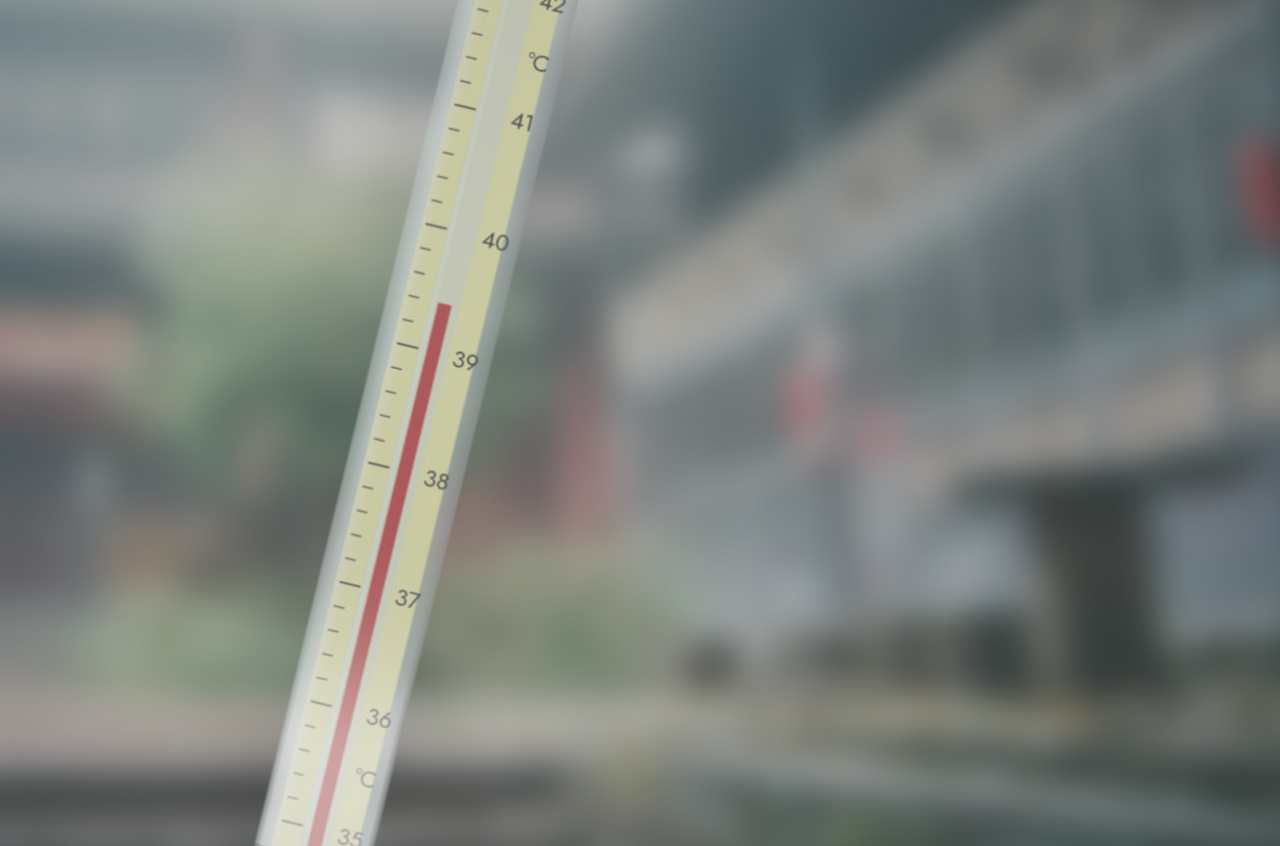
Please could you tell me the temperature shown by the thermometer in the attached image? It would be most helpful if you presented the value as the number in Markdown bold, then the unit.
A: **39.4** °C
